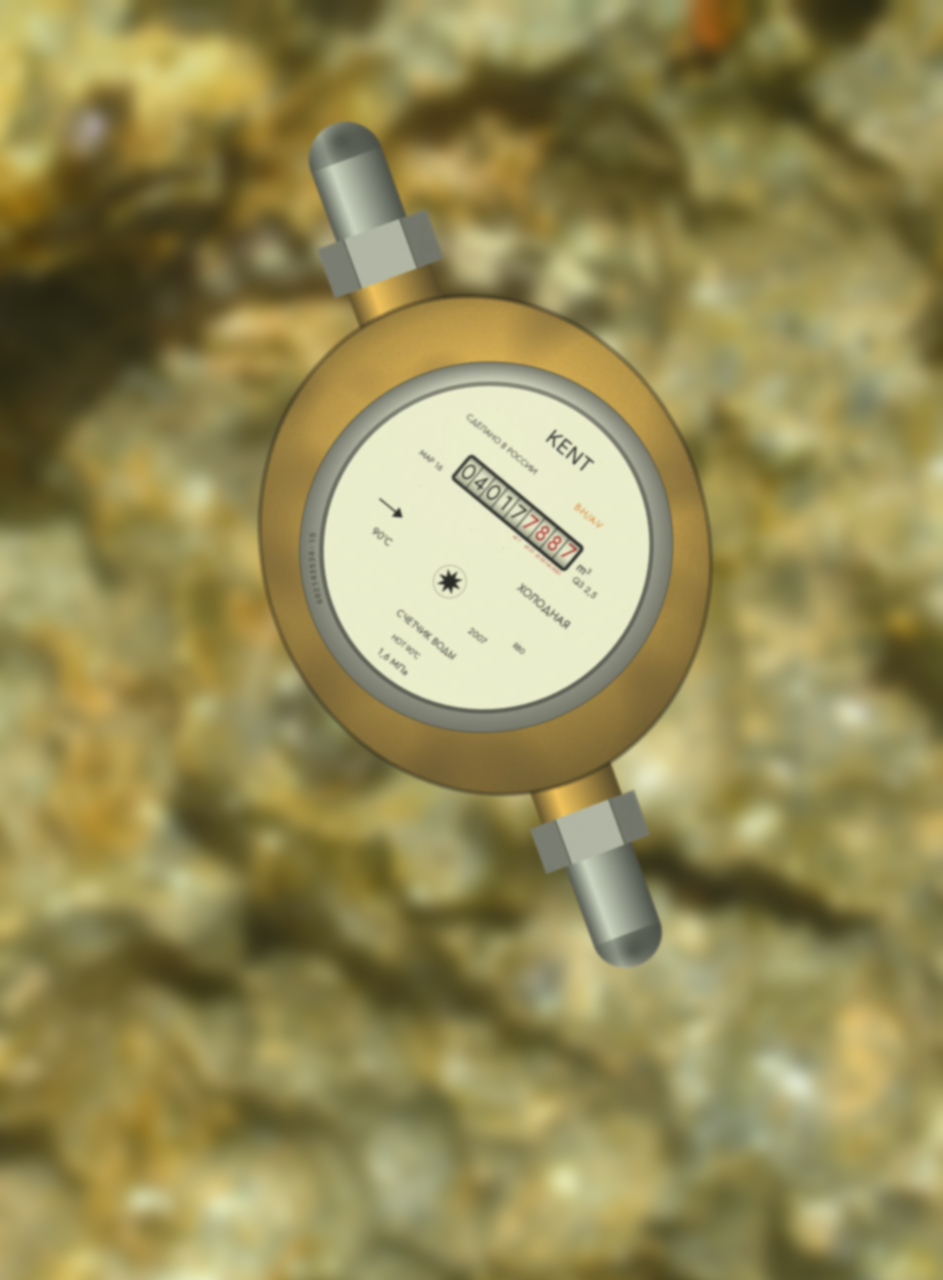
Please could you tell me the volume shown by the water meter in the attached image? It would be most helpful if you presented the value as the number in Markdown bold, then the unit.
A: **4017.7887** m³
